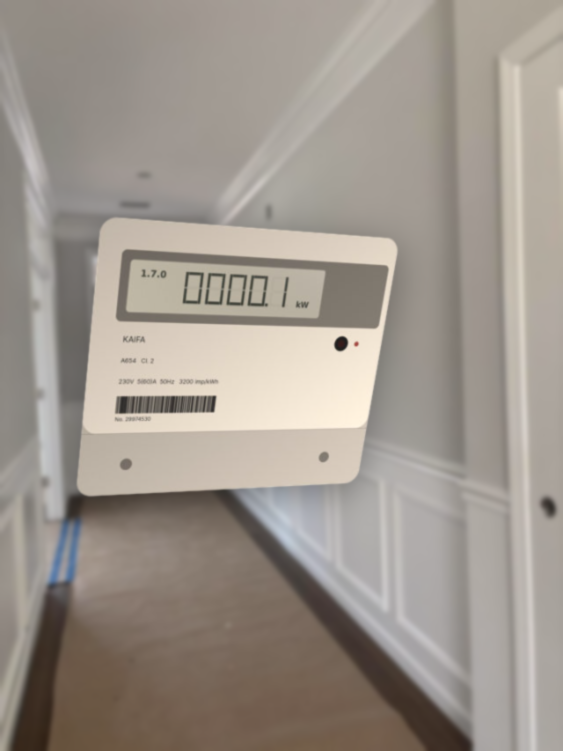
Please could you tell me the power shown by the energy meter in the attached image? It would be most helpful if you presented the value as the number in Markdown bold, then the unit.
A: **0.1** kW
